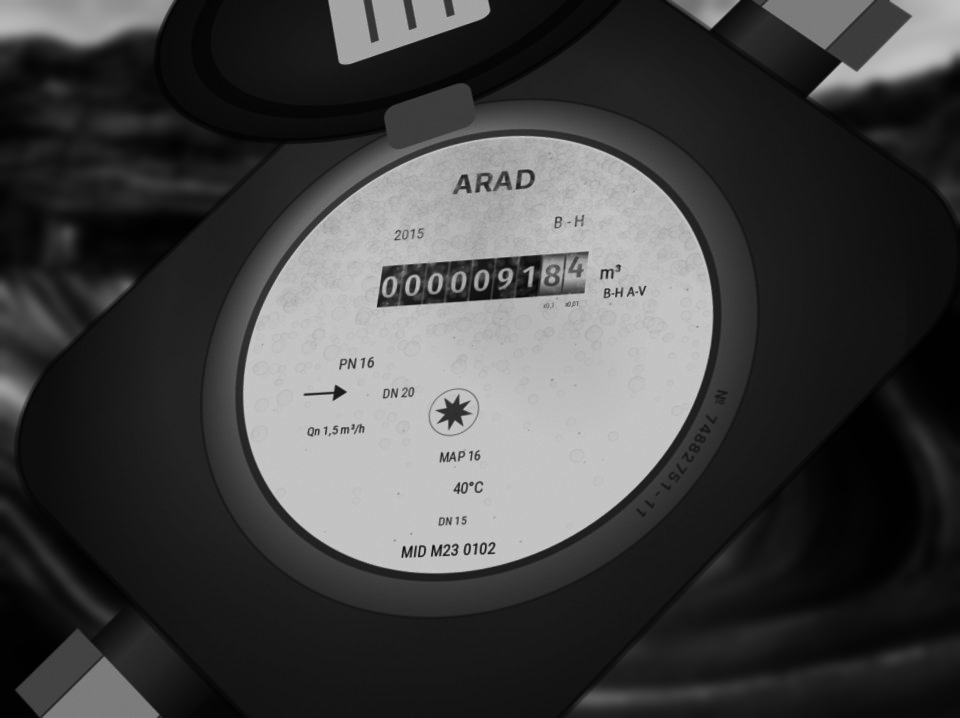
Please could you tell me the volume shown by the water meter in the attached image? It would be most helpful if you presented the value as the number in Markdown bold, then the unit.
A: **91.84** m³
